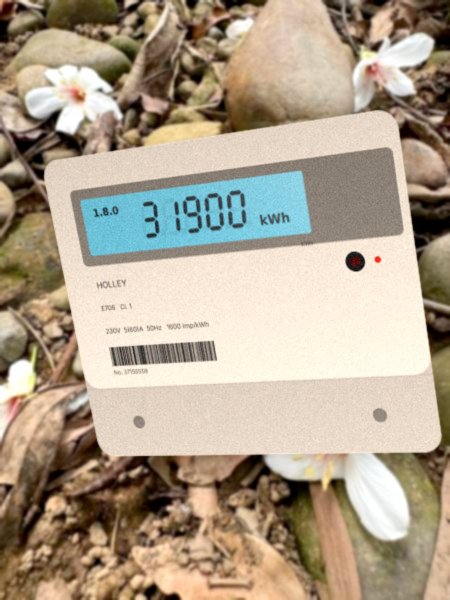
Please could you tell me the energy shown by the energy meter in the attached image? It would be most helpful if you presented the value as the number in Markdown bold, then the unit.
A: **31900** kWh
